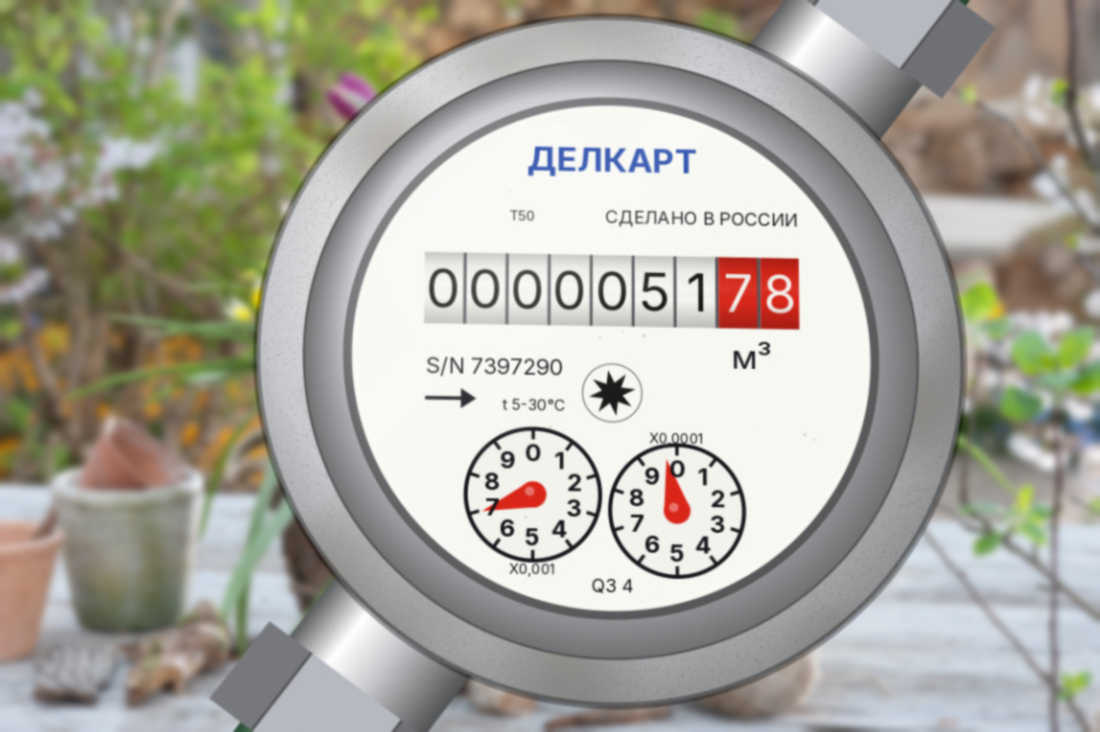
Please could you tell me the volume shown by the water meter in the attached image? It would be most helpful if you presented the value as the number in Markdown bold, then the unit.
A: **51.7869** m³
